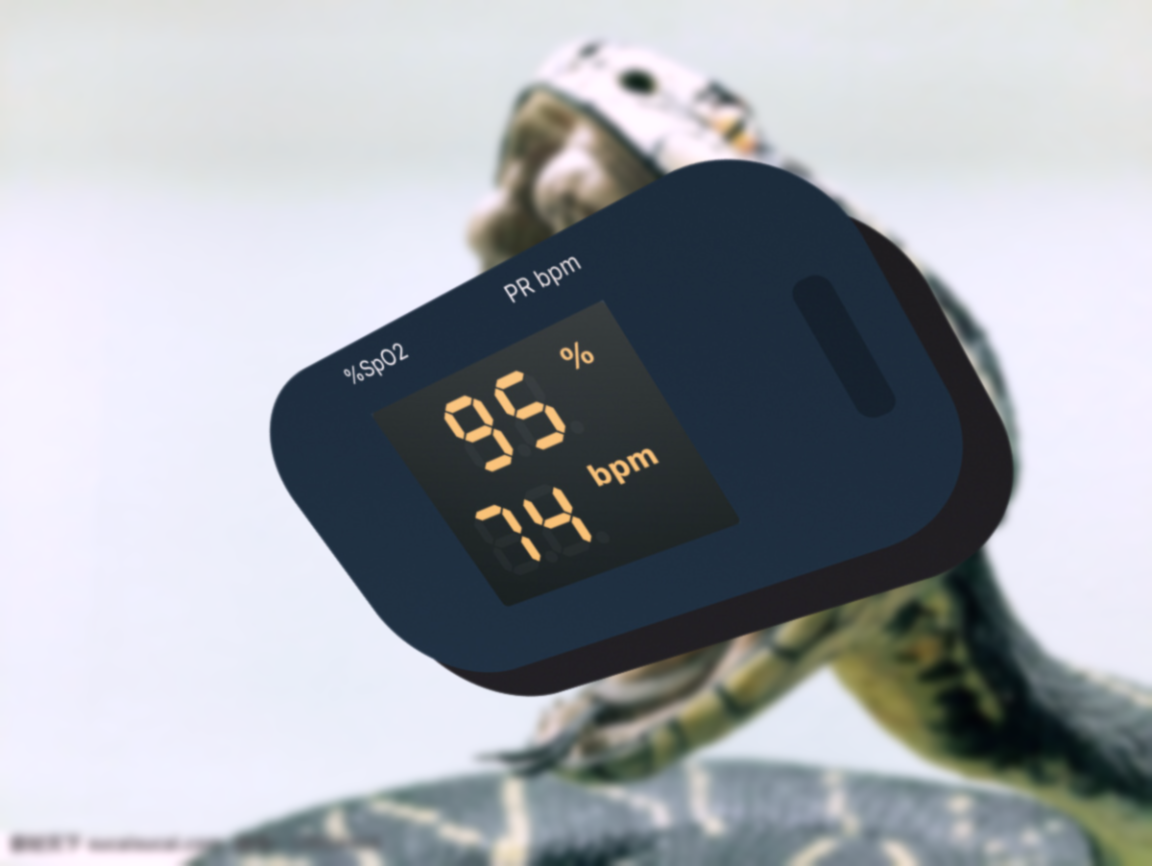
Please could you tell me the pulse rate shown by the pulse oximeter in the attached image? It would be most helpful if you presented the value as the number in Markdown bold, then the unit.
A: **74** bpm
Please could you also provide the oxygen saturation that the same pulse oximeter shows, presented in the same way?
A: **95** %
